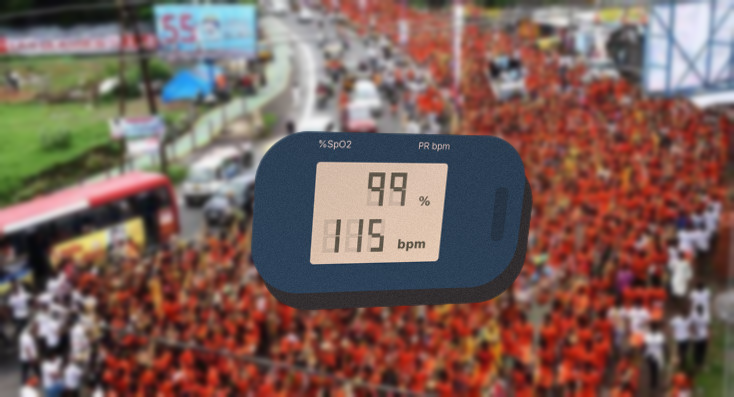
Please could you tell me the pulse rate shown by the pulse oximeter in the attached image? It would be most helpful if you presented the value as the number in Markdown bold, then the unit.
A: **115** bpm
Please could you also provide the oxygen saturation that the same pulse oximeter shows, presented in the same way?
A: **99** %
